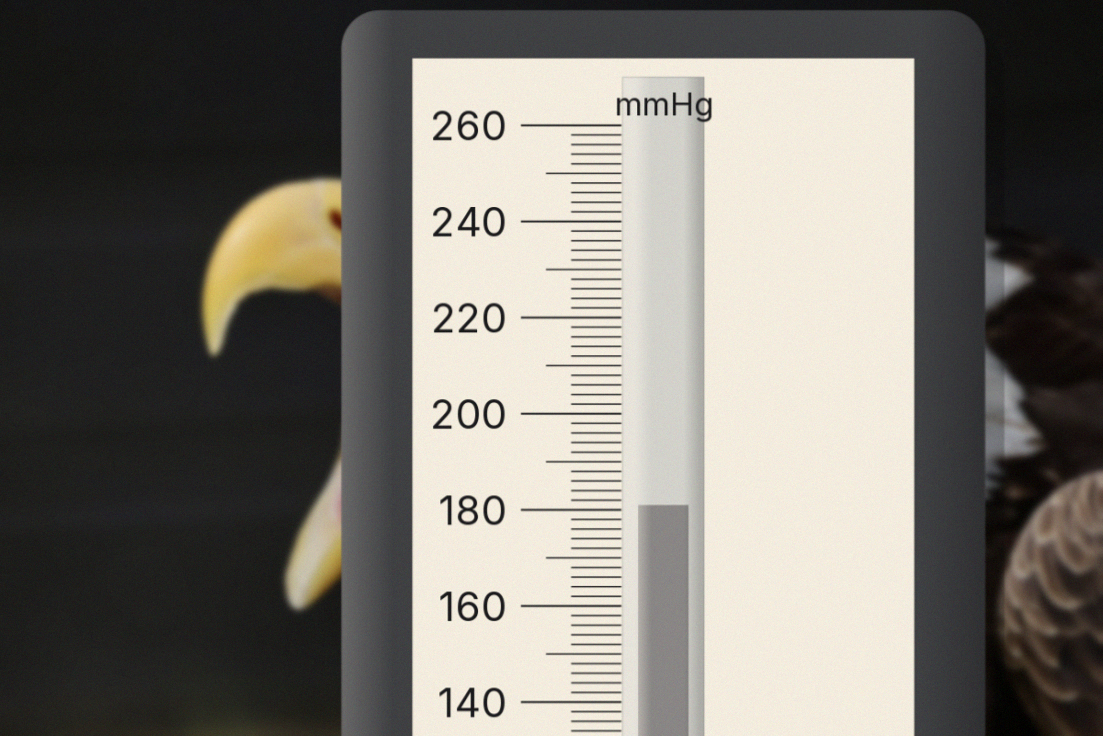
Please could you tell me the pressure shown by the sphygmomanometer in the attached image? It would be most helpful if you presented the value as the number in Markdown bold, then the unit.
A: **181** mmHg
